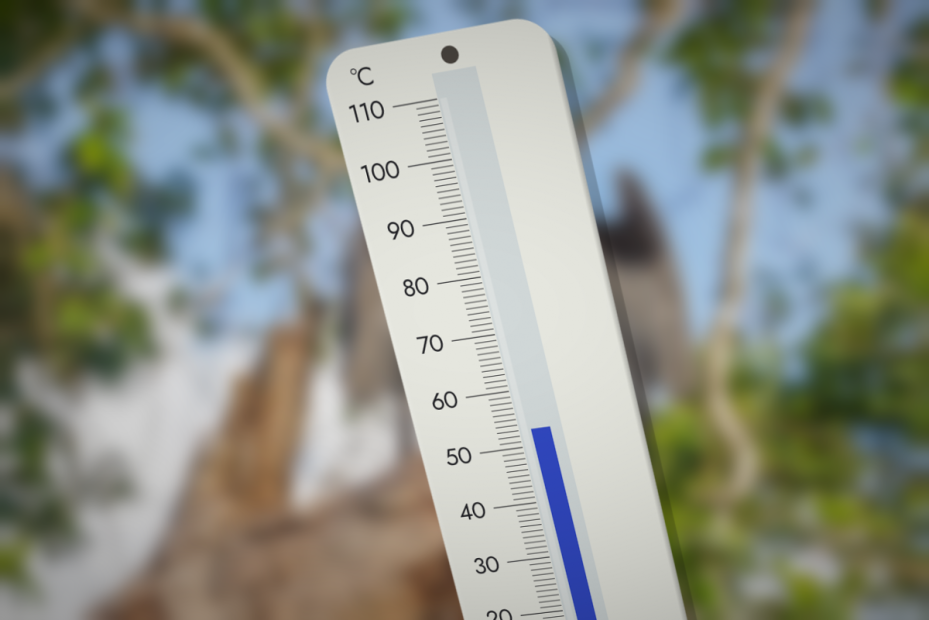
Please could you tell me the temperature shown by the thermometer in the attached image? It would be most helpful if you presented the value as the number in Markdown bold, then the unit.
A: **53** °C
